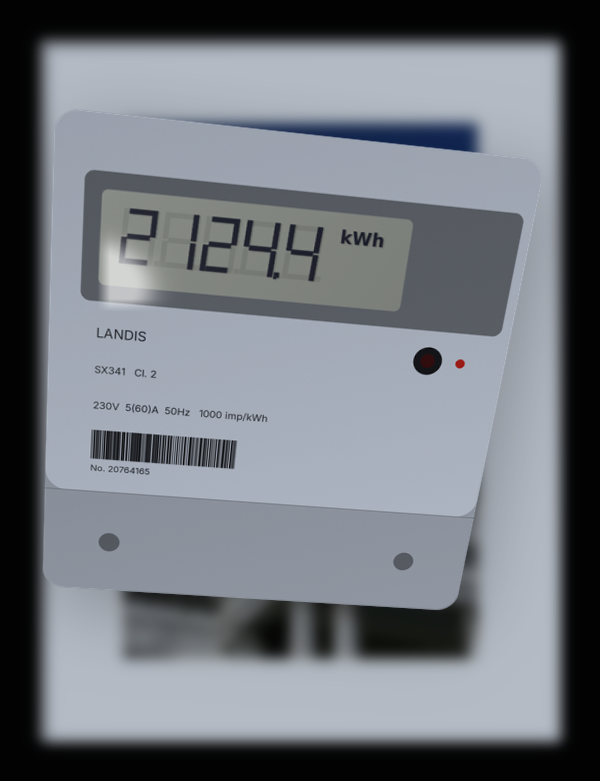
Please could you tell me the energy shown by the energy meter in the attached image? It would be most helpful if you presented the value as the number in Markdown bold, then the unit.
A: **2124.4** kWh
